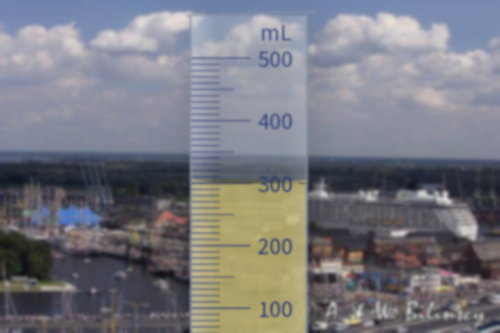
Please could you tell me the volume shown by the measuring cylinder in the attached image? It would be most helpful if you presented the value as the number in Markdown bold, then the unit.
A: **300** mL
